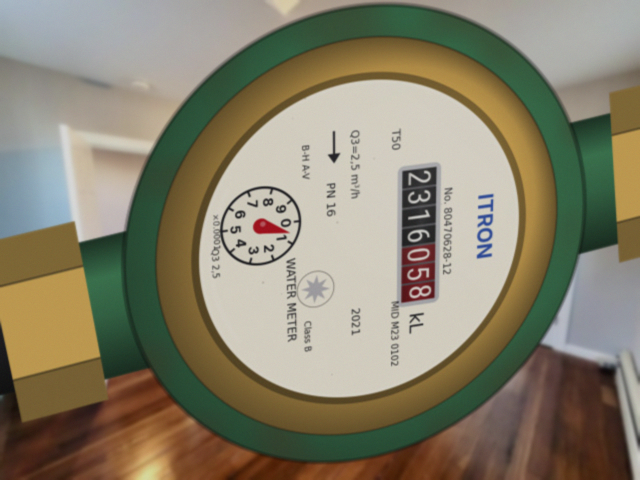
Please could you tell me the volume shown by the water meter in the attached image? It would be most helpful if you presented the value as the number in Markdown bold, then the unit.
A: **2316.0580** kL
